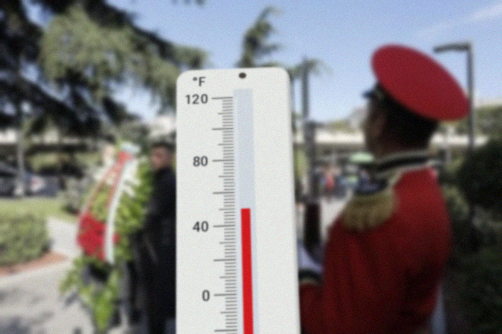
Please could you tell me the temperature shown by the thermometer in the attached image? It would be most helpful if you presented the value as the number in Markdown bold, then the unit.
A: **50** °F
